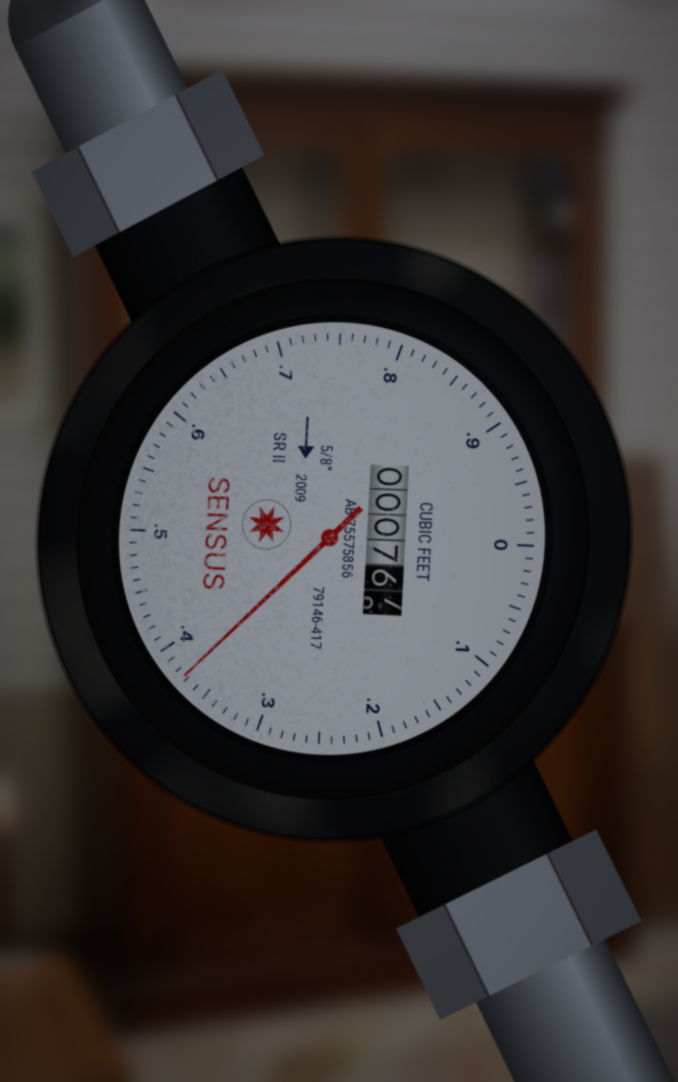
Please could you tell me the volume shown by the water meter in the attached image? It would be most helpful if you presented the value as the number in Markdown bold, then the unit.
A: **767.37** ft³
